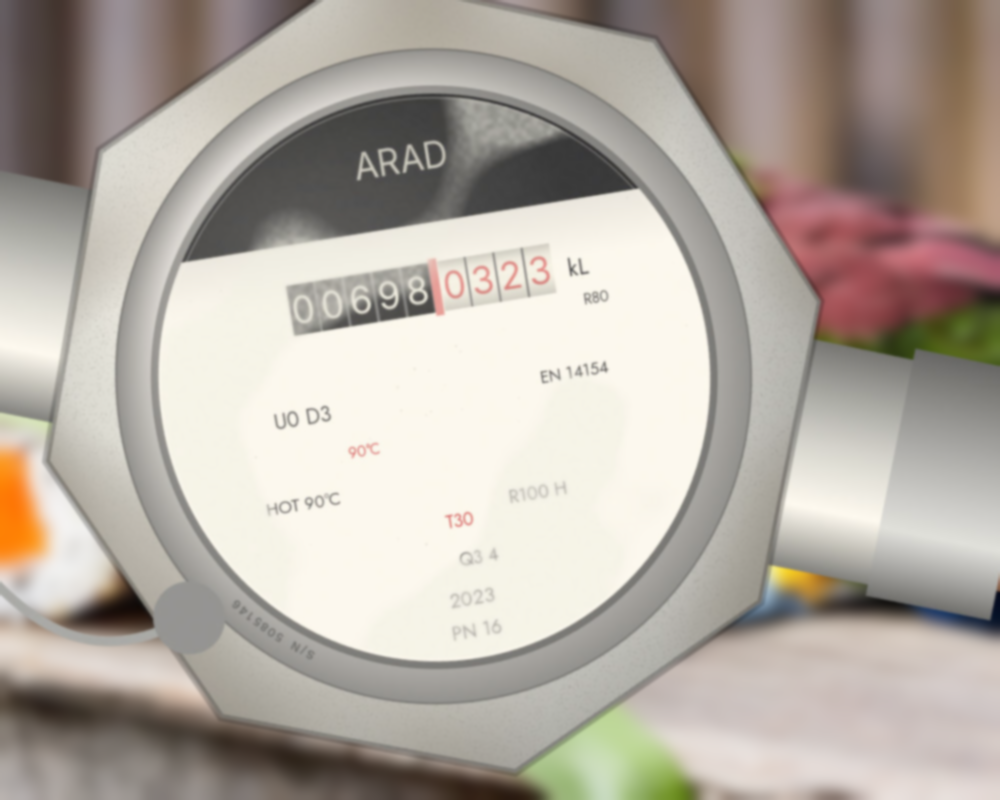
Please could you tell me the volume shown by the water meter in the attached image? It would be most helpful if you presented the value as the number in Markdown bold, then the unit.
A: **698.0323** kL
